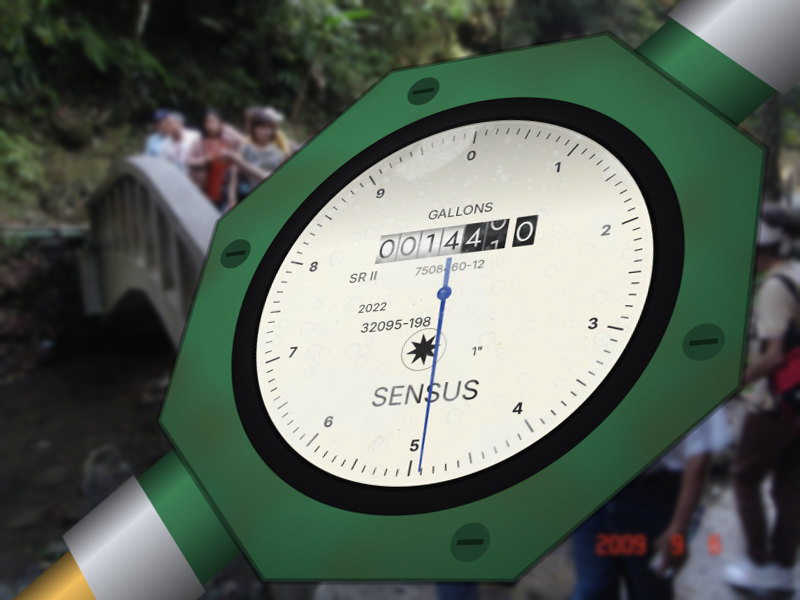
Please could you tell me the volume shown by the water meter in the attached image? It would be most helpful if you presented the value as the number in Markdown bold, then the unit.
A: **14404.9** gal
